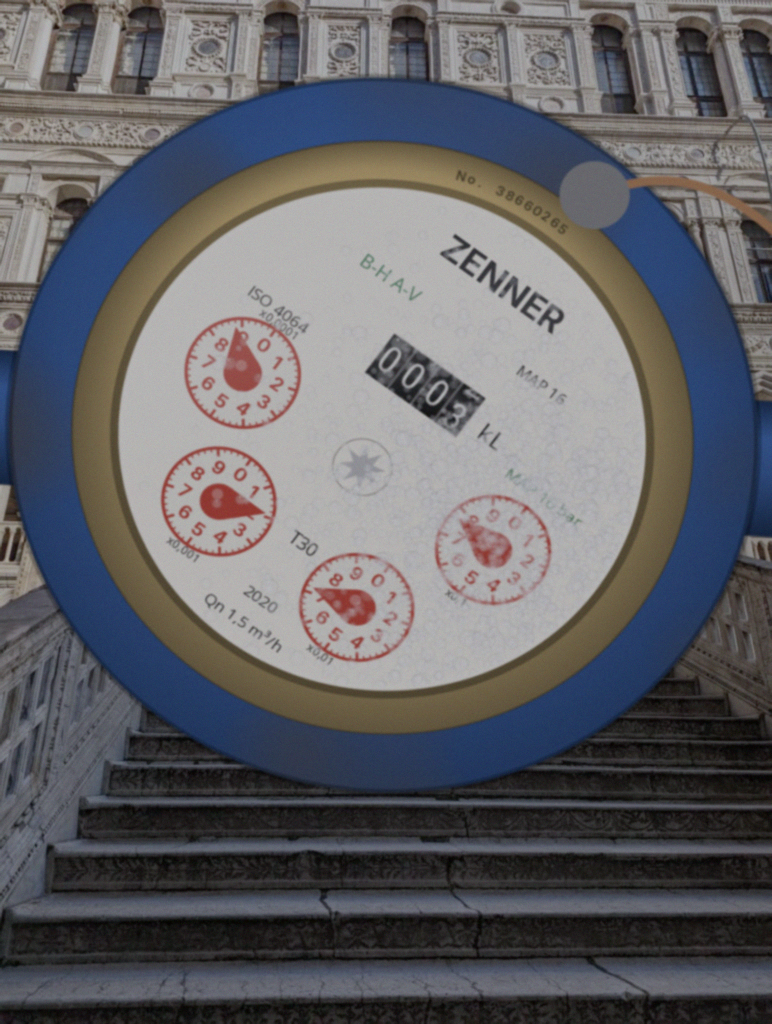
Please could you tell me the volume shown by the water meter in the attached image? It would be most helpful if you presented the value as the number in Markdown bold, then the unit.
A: **2.7718** kL
